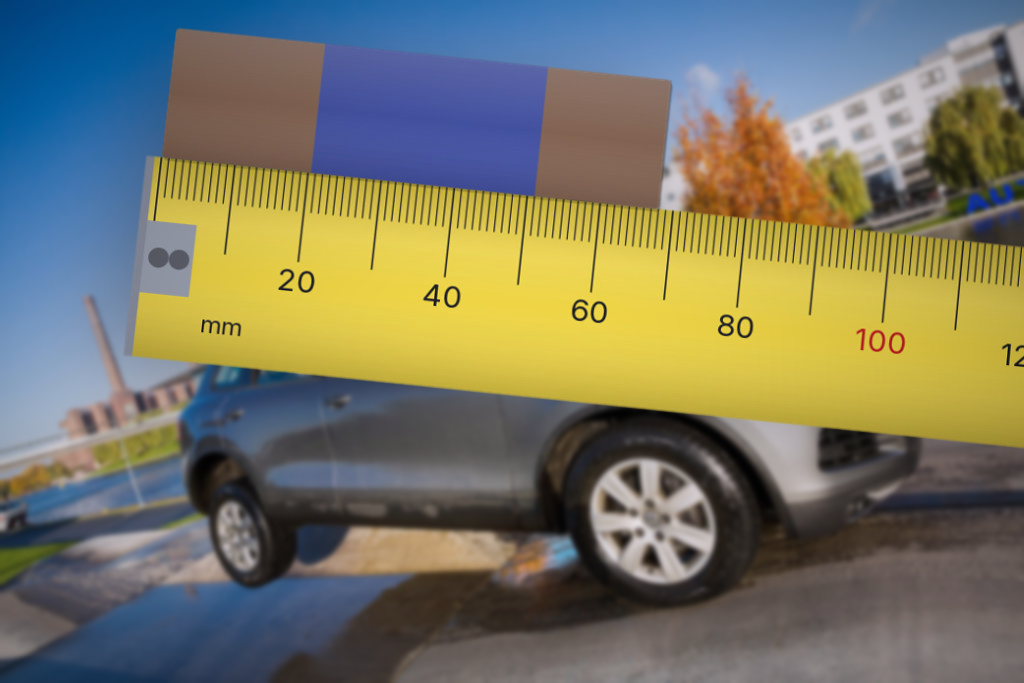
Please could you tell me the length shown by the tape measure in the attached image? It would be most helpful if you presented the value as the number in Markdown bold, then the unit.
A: **68** mm
